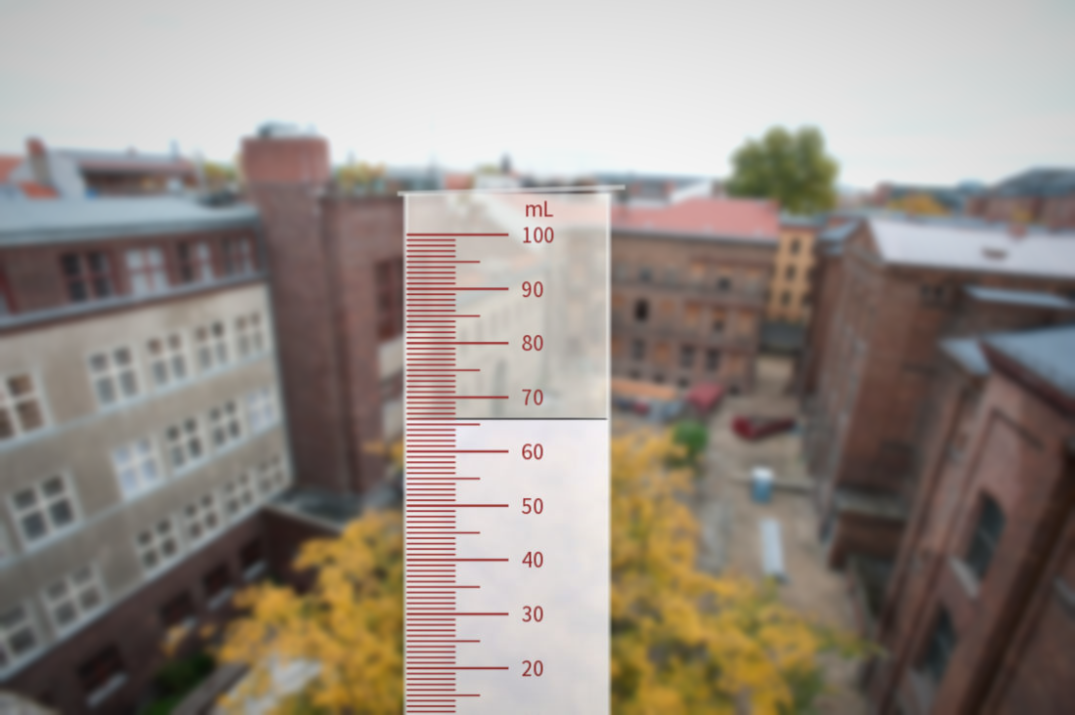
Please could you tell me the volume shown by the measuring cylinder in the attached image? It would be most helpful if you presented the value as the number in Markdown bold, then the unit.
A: **66** mL
